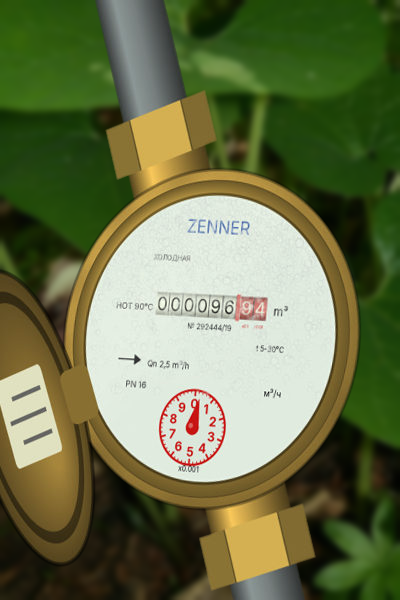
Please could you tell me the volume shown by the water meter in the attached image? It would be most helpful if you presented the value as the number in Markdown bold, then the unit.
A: **96.940** m³
